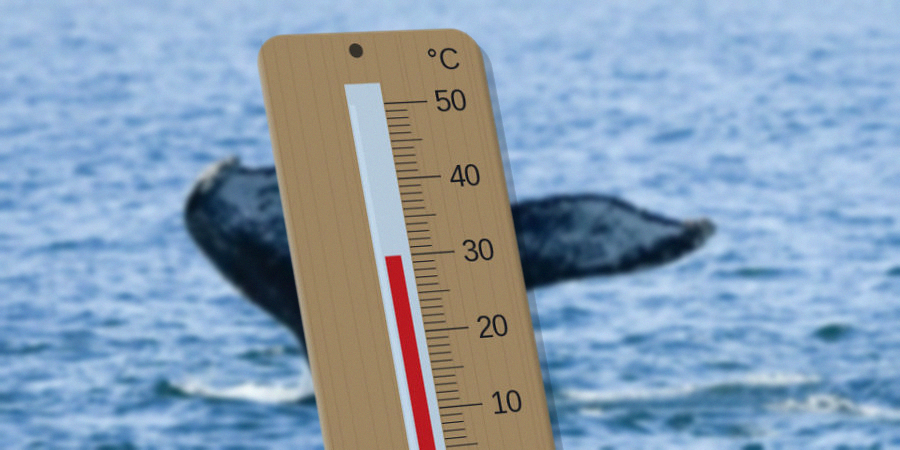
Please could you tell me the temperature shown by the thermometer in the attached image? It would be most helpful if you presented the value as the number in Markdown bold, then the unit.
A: **30** °C
